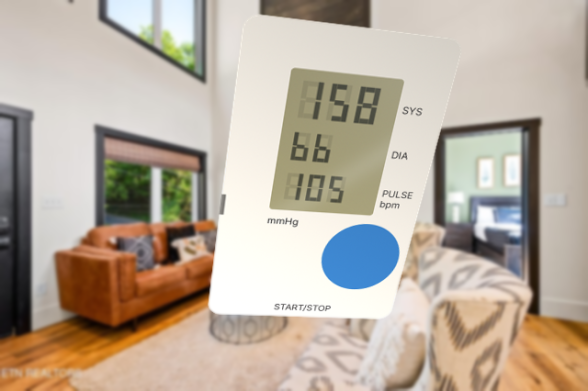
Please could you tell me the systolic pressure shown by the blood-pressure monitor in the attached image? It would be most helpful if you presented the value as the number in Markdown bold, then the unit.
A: **158** mmHg
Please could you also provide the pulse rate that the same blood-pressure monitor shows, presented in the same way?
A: **105** bpm
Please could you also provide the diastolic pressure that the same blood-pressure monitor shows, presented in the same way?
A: **66** mmHg
